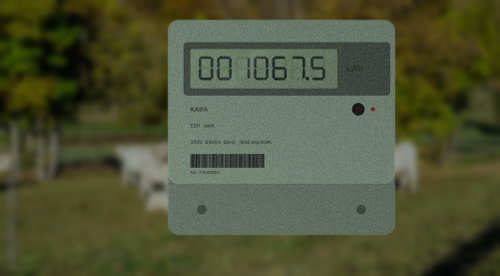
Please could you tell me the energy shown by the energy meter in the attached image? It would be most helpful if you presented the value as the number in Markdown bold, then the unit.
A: **1067.5** kWh
